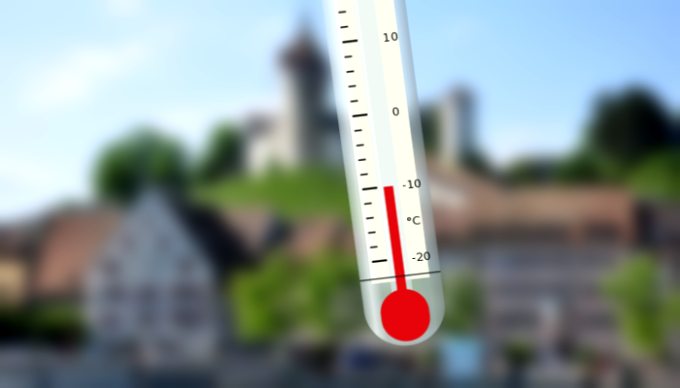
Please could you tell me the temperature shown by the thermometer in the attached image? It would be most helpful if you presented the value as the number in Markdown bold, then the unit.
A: **-10** °C
